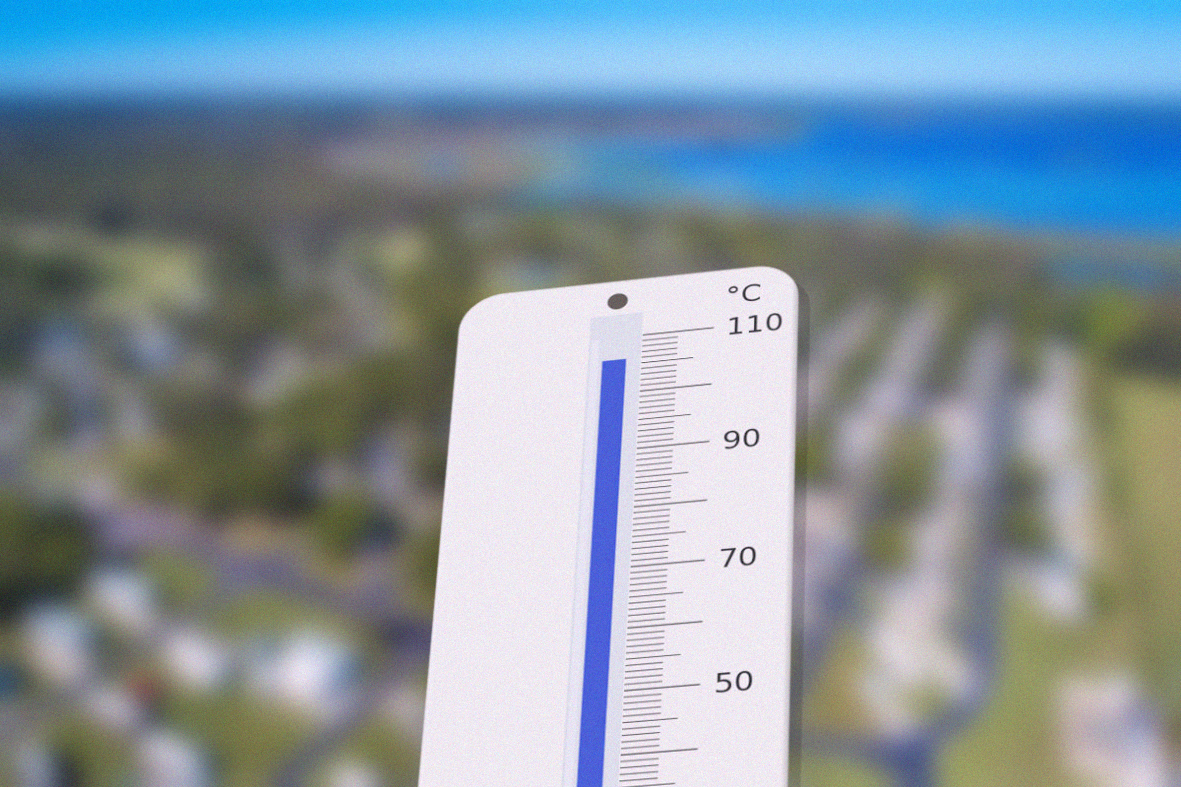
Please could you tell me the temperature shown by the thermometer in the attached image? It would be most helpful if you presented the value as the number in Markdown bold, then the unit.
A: **106** °C
